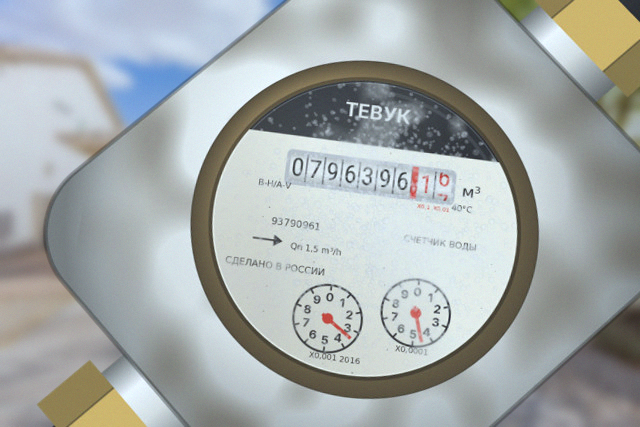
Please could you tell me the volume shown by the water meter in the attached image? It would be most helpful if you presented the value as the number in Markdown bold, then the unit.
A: **796396.1634** m³
